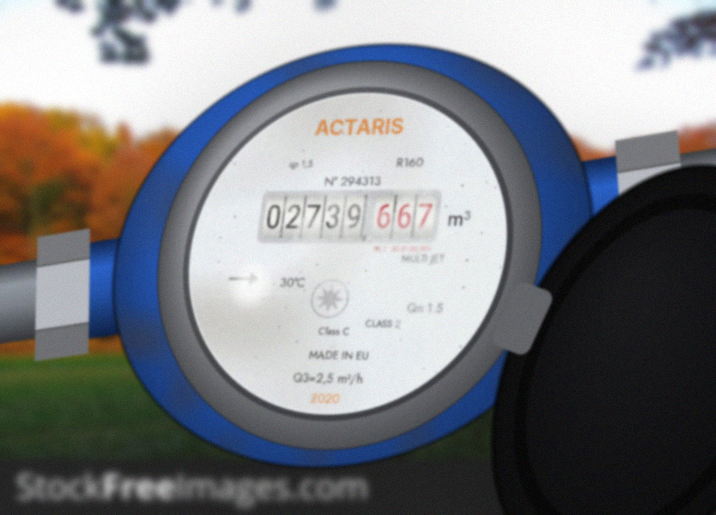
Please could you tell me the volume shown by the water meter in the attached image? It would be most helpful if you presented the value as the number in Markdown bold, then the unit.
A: **2739.667** m³
